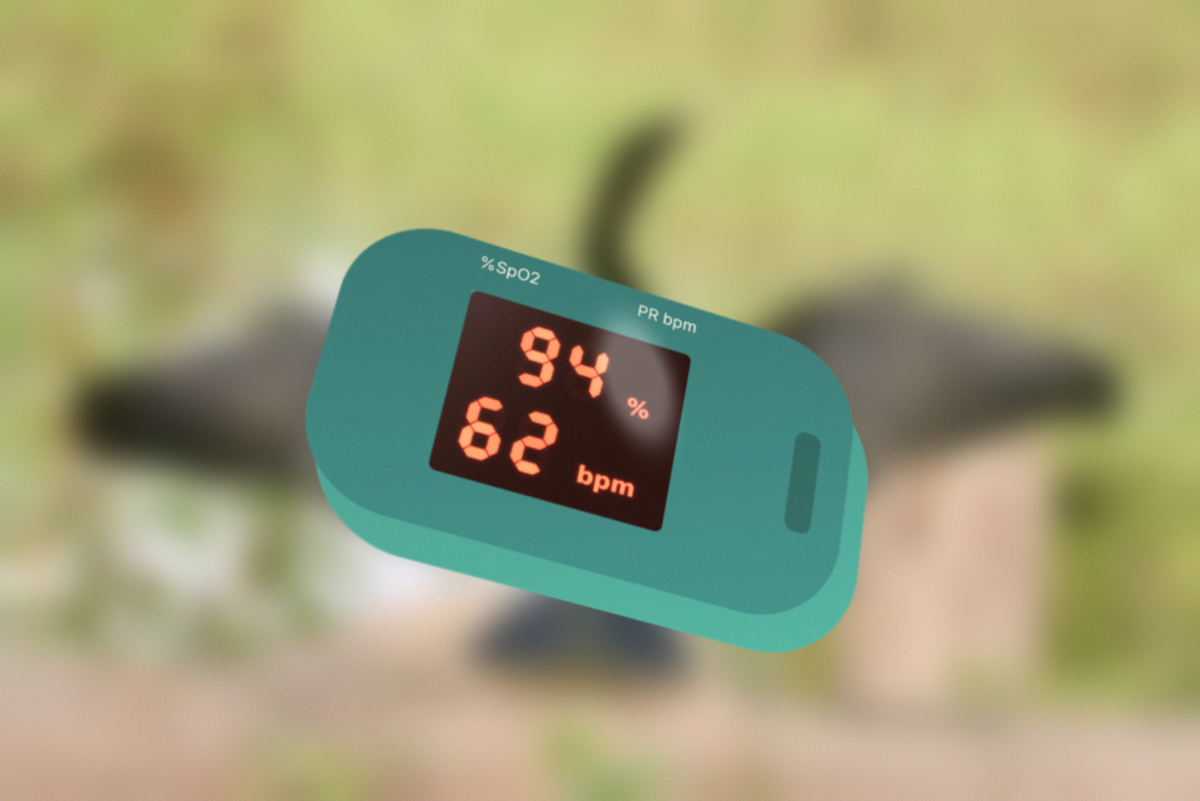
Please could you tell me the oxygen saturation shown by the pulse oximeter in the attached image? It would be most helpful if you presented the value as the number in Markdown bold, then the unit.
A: **94** %
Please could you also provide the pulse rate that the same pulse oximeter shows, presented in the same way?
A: **62** bpm
